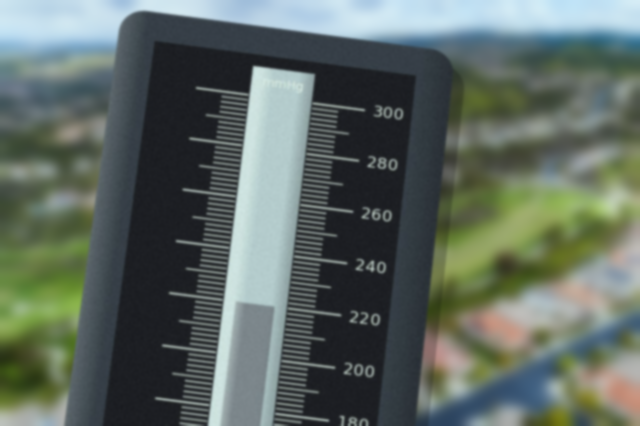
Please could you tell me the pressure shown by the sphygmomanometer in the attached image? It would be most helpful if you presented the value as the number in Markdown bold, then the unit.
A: **220** mmHg
